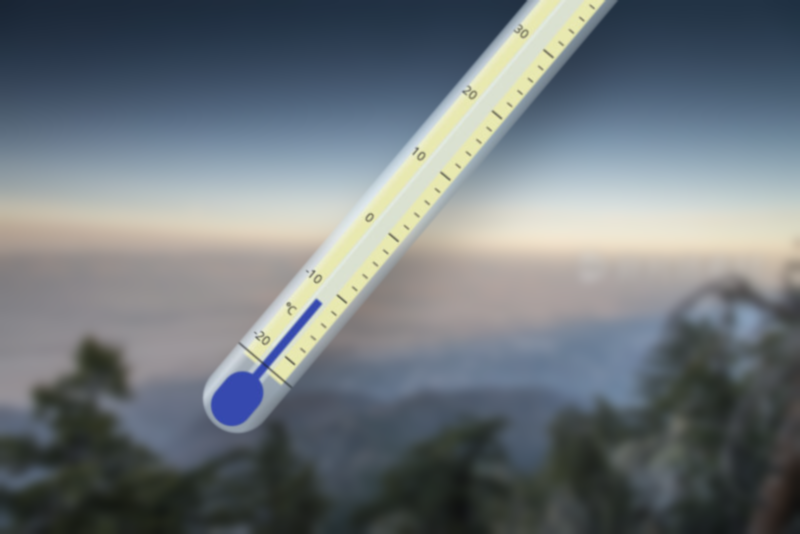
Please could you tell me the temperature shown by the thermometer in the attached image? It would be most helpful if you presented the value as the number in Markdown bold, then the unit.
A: **-12** °C
